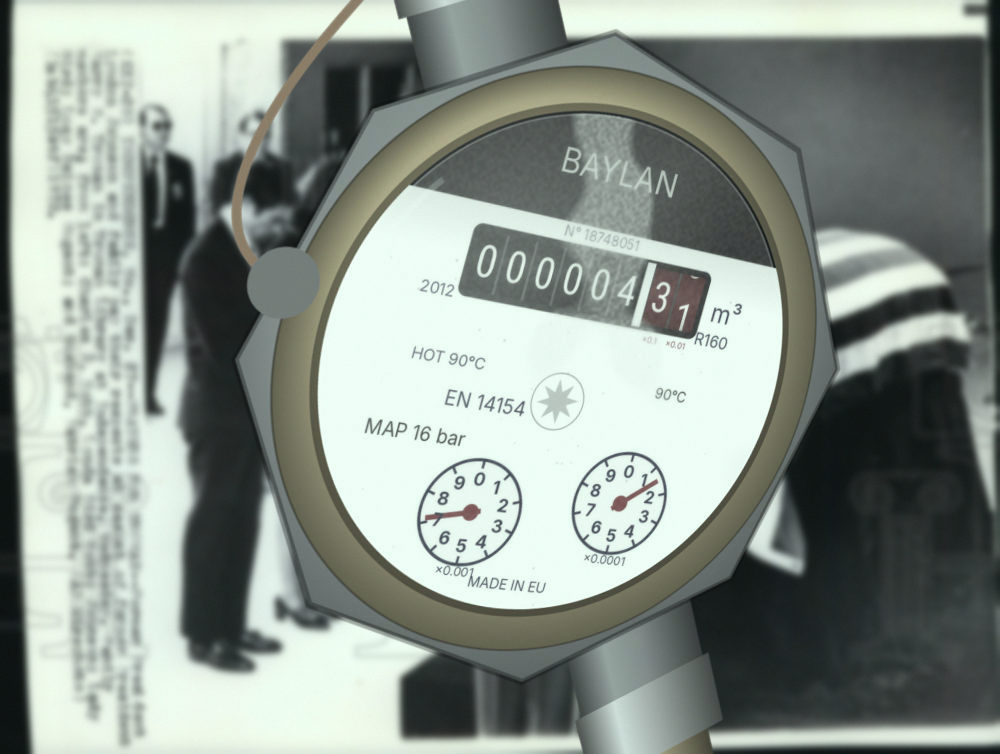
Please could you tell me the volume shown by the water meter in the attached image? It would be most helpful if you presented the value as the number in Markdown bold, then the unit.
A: **4.3071** m³
